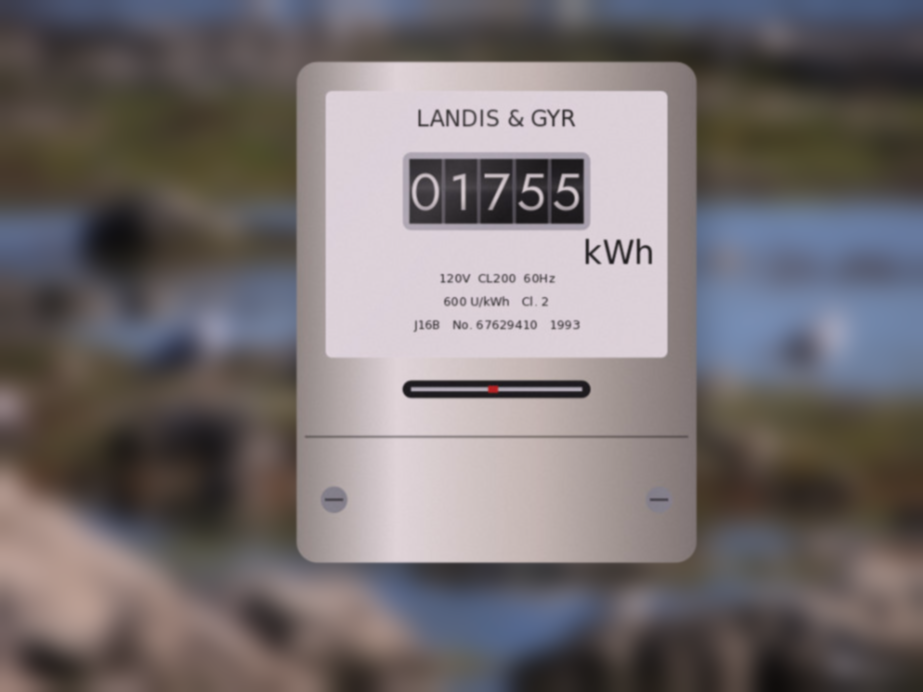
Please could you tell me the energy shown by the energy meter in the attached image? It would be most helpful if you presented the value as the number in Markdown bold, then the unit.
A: **1755** kWh
